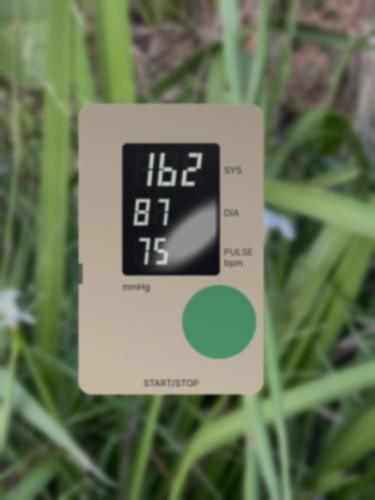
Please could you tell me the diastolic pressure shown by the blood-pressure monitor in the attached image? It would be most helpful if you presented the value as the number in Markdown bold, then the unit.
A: **87** mmHg
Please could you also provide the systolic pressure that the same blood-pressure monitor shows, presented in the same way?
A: **162** mmHg
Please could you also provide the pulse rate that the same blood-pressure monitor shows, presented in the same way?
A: **75** bpm
